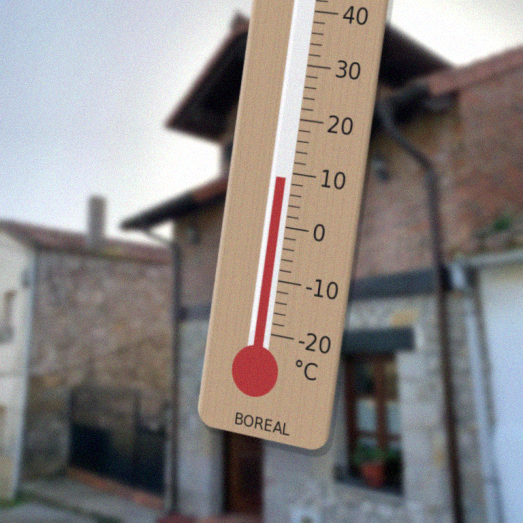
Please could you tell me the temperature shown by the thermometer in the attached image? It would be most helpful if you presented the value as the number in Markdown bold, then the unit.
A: **9** °C
